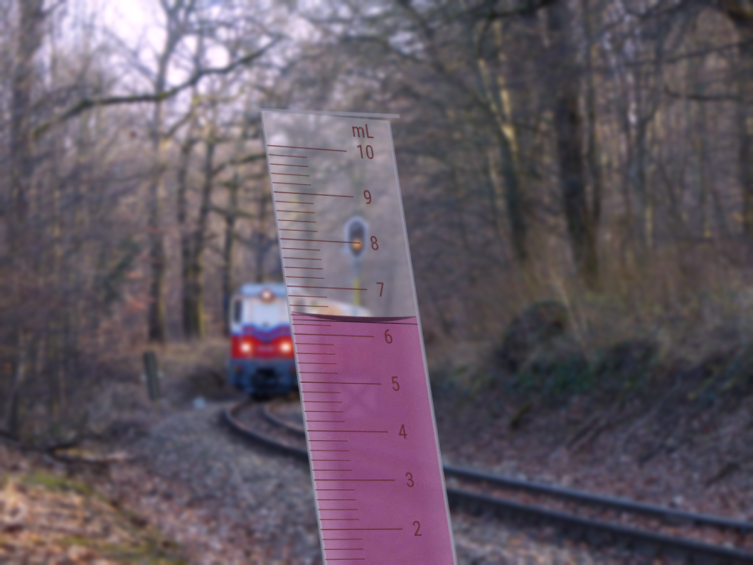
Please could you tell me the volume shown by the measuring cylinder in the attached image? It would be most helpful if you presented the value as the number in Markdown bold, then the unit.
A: **6.3** mL
